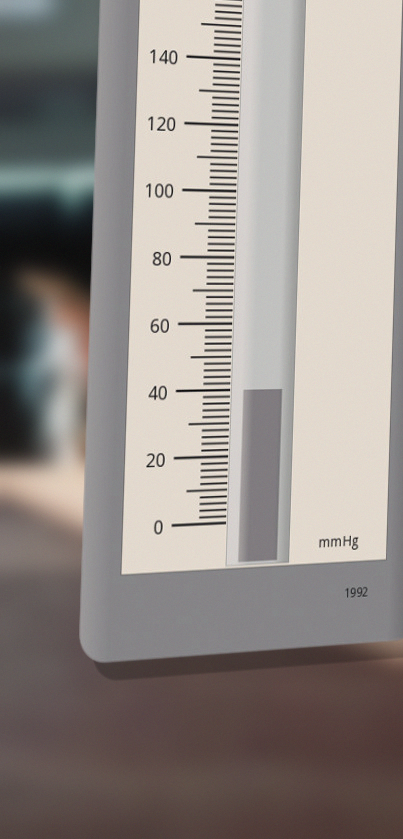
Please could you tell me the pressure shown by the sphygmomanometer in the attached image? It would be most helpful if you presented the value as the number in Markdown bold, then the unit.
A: **40** mmHg
